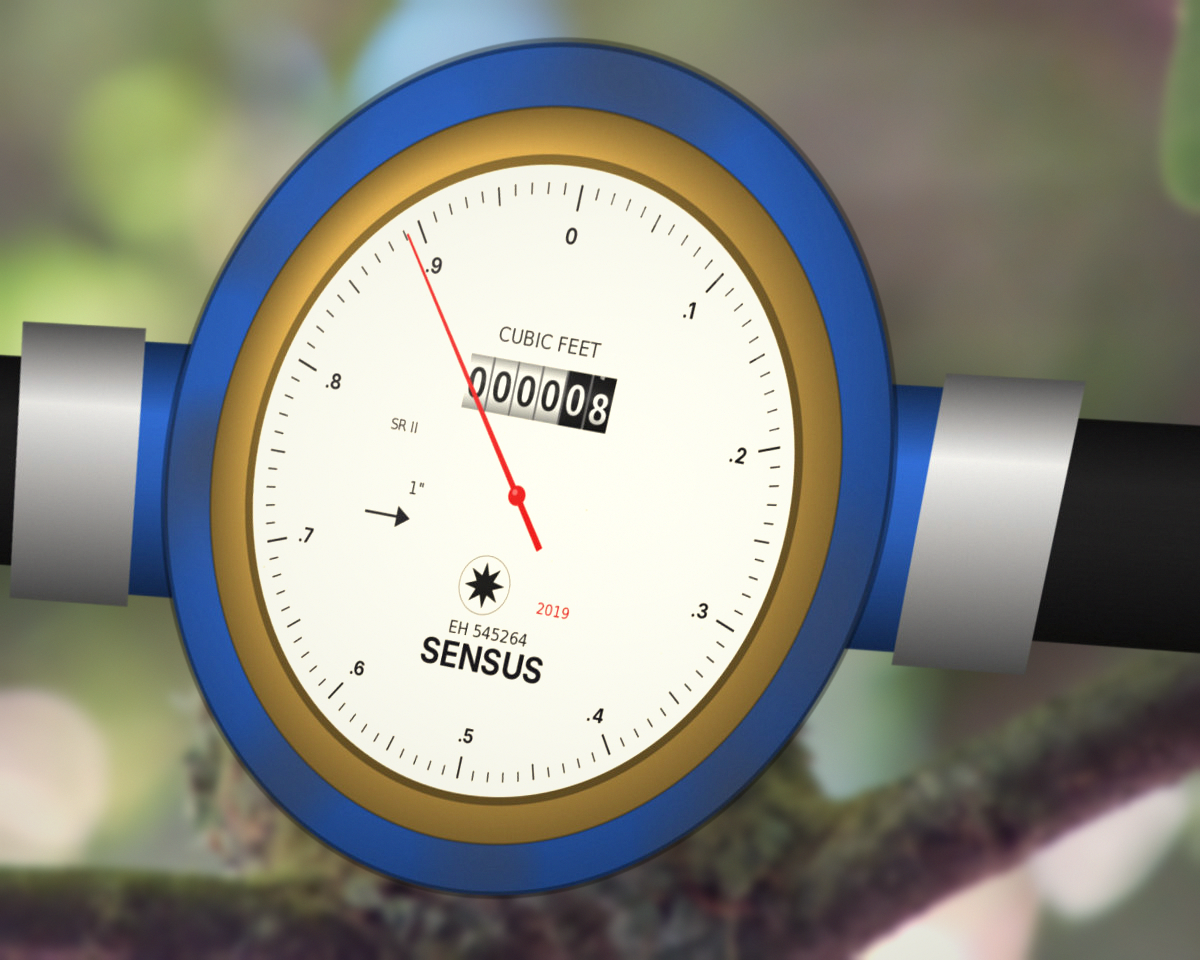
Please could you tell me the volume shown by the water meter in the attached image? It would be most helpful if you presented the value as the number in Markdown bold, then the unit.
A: **7.89** ft³
